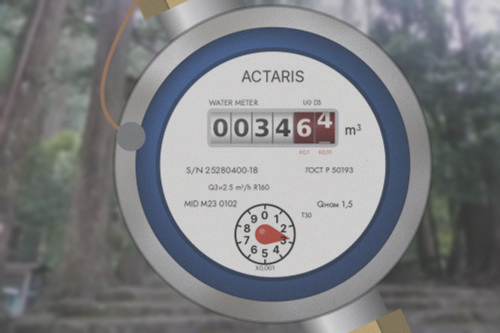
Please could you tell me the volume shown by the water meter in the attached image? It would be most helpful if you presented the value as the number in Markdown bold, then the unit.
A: **34.642** m³
